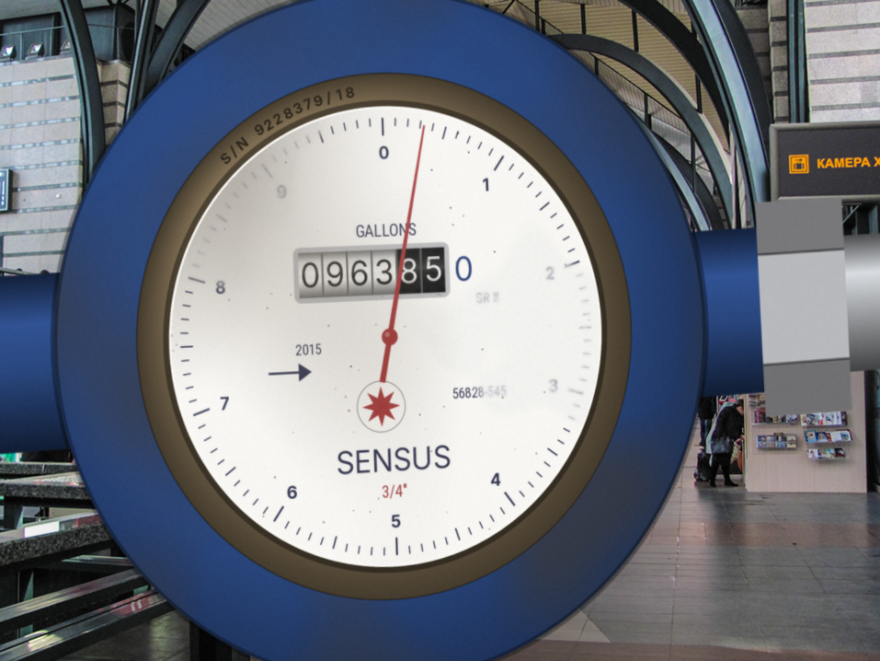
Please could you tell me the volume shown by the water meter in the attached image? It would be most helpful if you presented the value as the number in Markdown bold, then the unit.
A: **963850.3** gal
